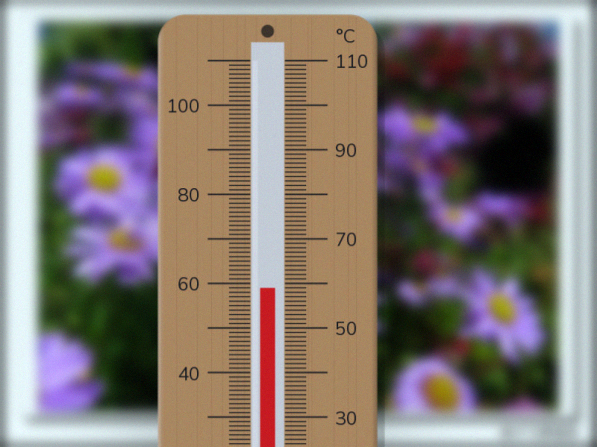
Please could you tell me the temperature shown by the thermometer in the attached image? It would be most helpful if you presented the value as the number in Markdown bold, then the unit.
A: **59** °C
